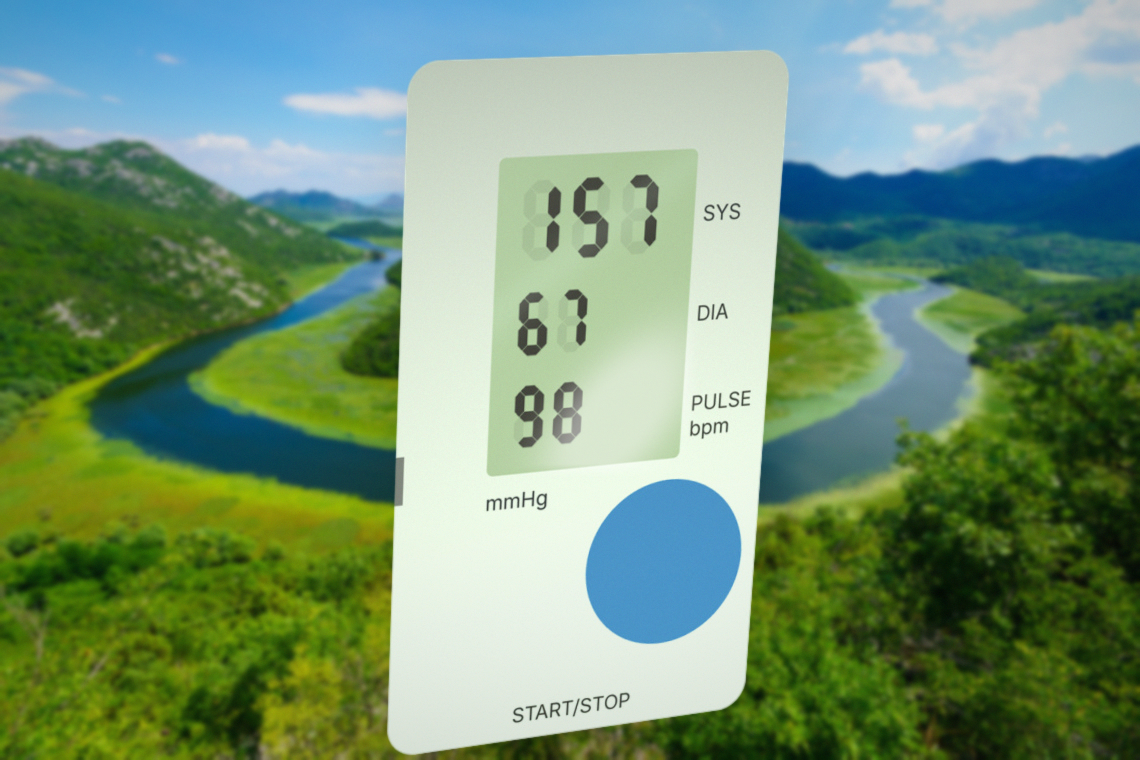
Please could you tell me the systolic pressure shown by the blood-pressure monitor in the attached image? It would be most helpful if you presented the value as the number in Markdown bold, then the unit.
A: **157** mmHg
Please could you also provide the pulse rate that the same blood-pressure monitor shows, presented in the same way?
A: **98** bpm
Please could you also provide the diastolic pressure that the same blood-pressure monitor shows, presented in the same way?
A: **67** mmHg
